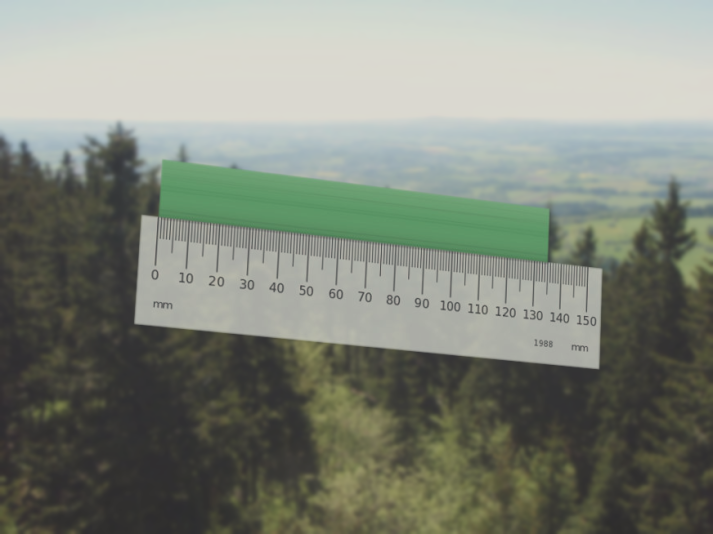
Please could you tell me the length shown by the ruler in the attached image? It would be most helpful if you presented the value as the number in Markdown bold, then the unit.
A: **135** mm
